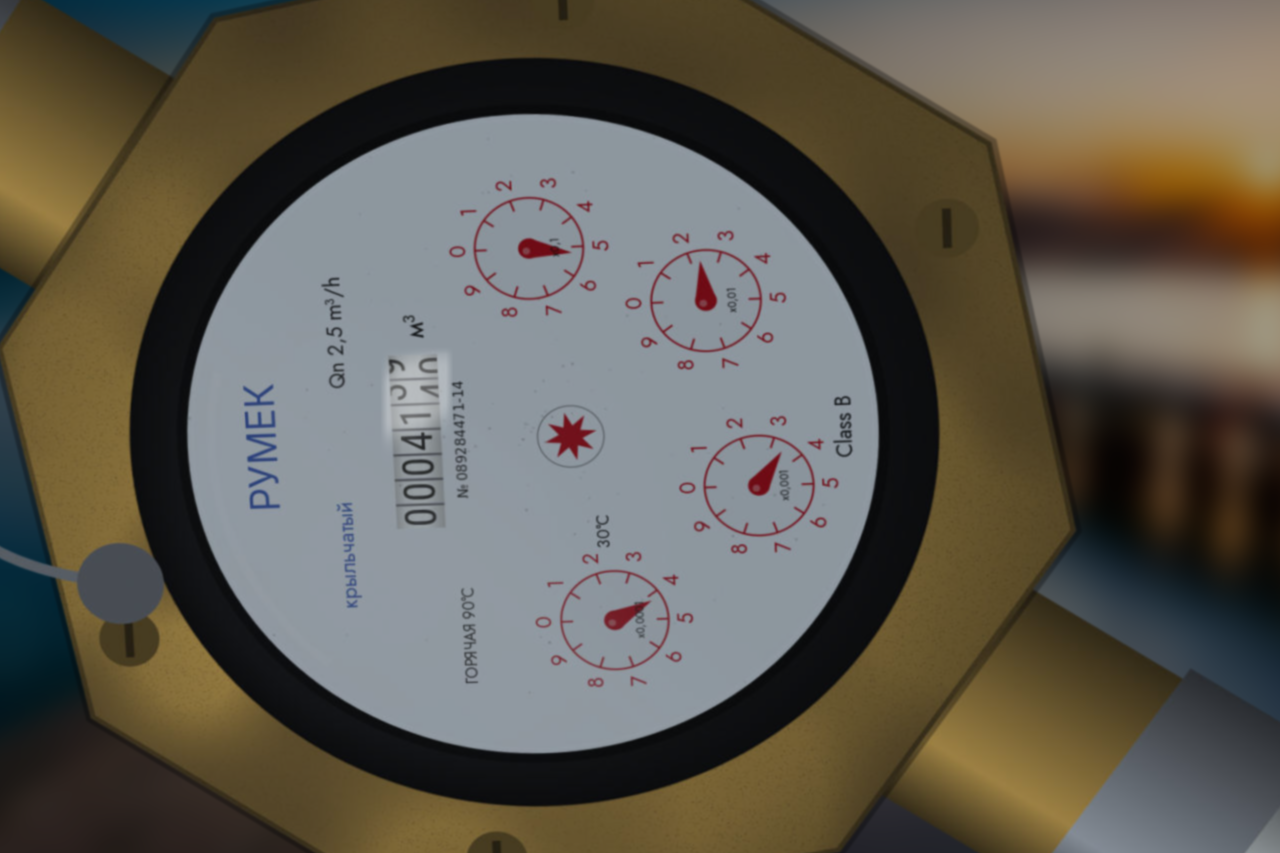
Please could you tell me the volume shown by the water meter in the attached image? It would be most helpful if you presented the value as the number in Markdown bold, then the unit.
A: **4139.5234** m³
